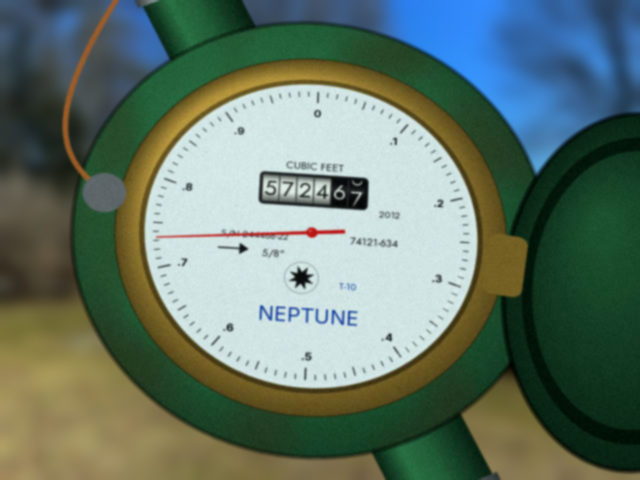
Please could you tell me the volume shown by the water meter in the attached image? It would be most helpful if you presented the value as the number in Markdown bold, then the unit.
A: **572466.73** ft³
